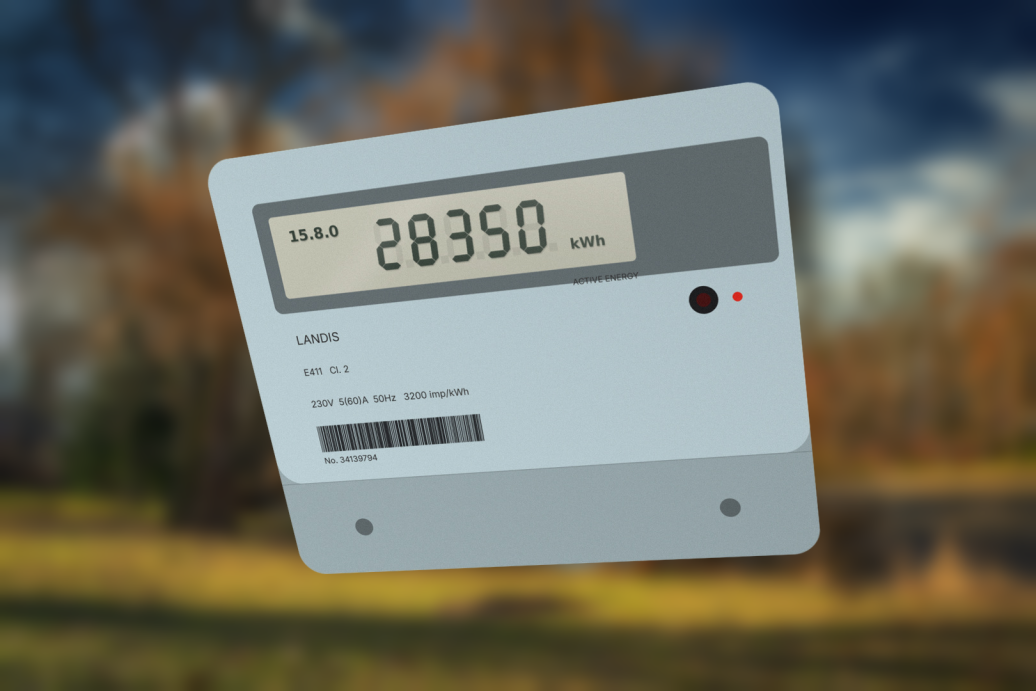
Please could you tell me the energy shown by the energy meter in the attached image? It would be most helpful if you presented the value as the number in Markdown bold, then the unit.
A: **28350** kWh
